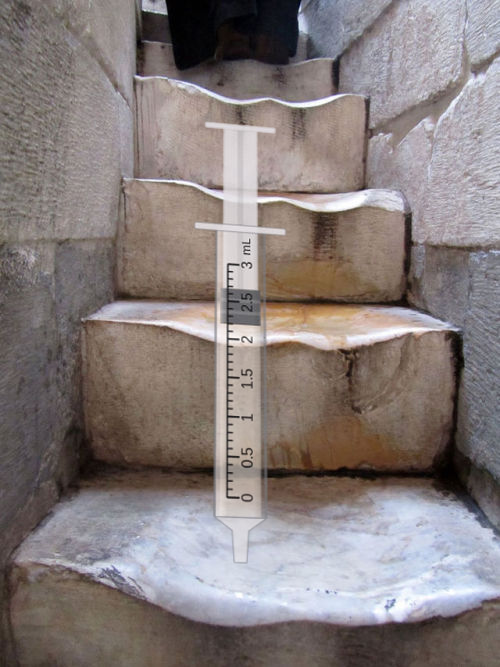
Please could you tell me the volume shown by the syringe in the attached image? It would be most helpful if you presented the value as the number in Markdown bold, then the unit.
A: **2.2** mL
